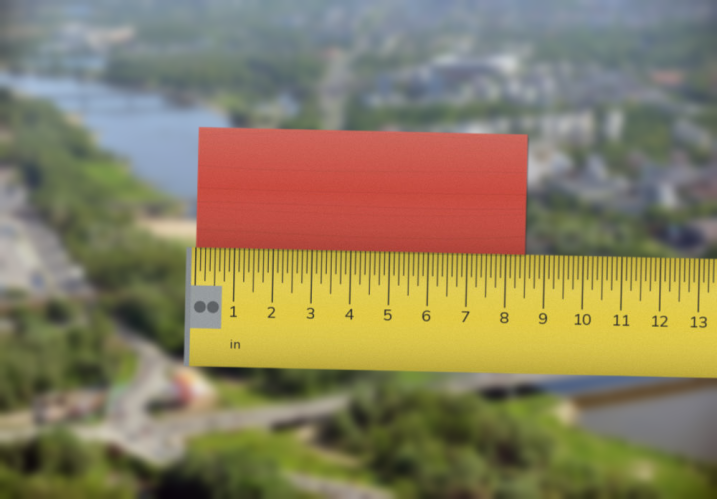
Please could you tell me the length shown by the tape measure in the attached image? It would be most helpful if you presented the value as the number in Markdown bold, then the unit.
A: **8.5** in
